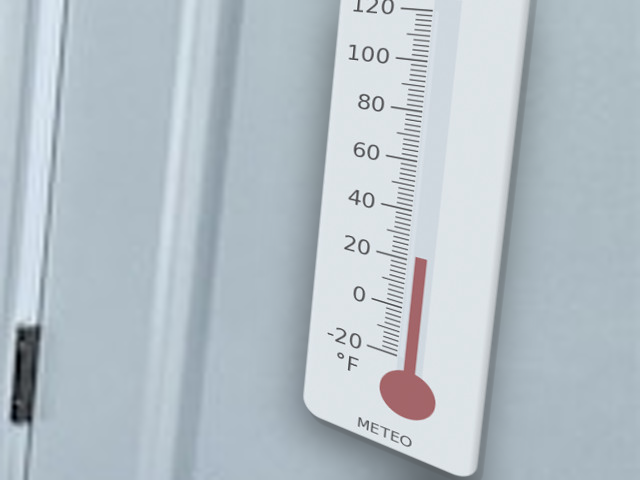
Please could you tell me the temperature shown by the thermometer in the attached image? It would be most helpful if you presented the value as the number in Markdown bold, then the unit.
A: **22** °F
